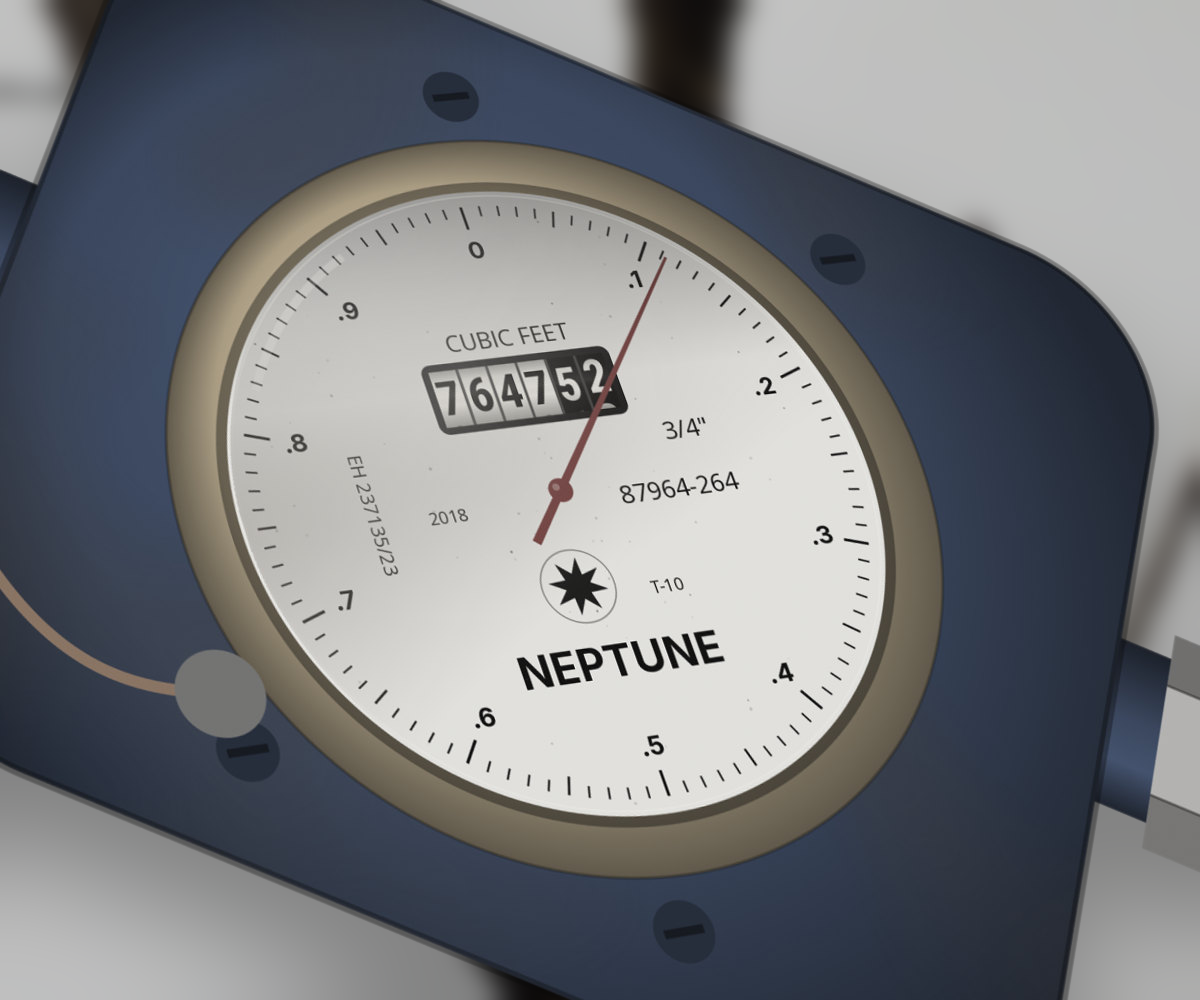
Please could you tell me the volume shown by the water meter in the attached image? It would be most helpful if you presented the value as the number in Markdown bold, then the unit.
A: **764752.11** ft³
